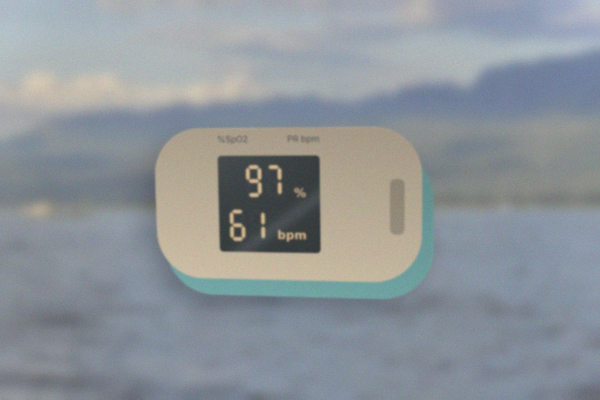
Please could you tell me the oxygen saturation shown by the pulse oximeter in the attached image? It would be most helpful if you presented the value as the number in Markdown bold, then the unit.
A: **97** %
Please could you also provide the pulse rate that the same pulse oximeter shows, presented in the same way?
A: **61** bpm
